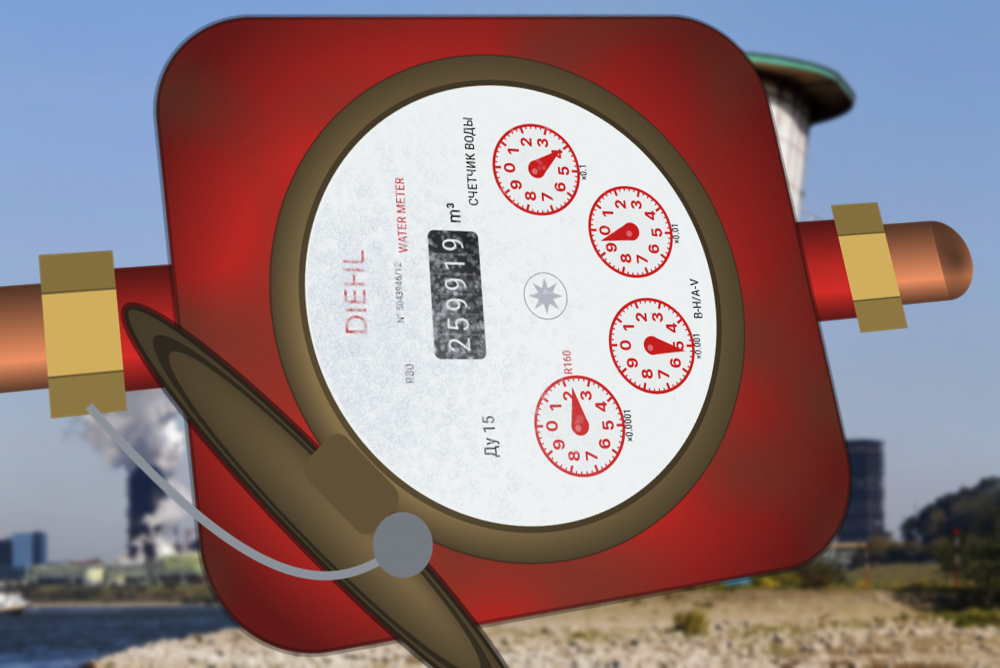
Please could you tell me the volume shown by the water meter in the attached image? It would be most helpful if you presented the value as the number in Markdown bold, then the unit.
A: **259919.3952** m³
